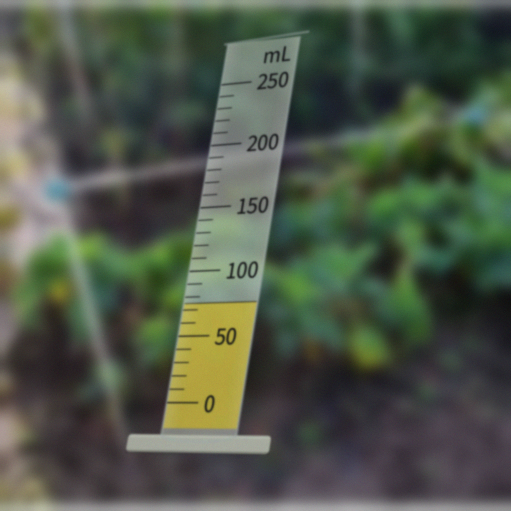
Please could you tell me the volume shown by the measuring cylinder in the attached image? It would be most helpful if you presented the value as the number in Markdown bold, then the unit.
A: **75** mL
